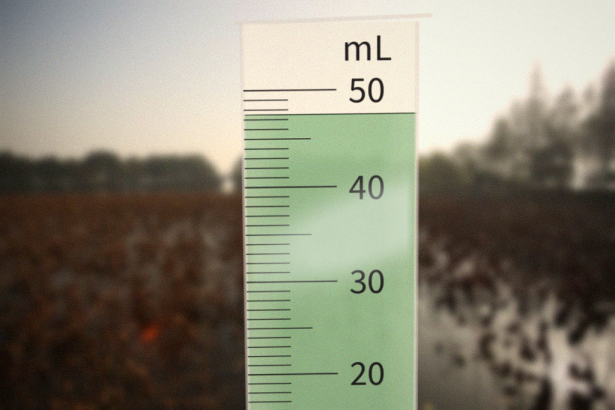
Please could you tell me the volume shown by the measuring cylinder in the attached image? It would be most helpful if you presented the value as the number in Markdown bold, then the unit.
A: **47.5** mL
